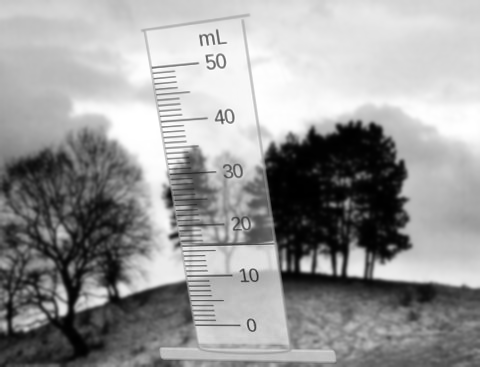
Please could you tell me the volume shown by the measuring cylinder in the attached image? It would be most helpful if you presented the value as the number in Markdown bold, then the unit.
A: **16** mL
